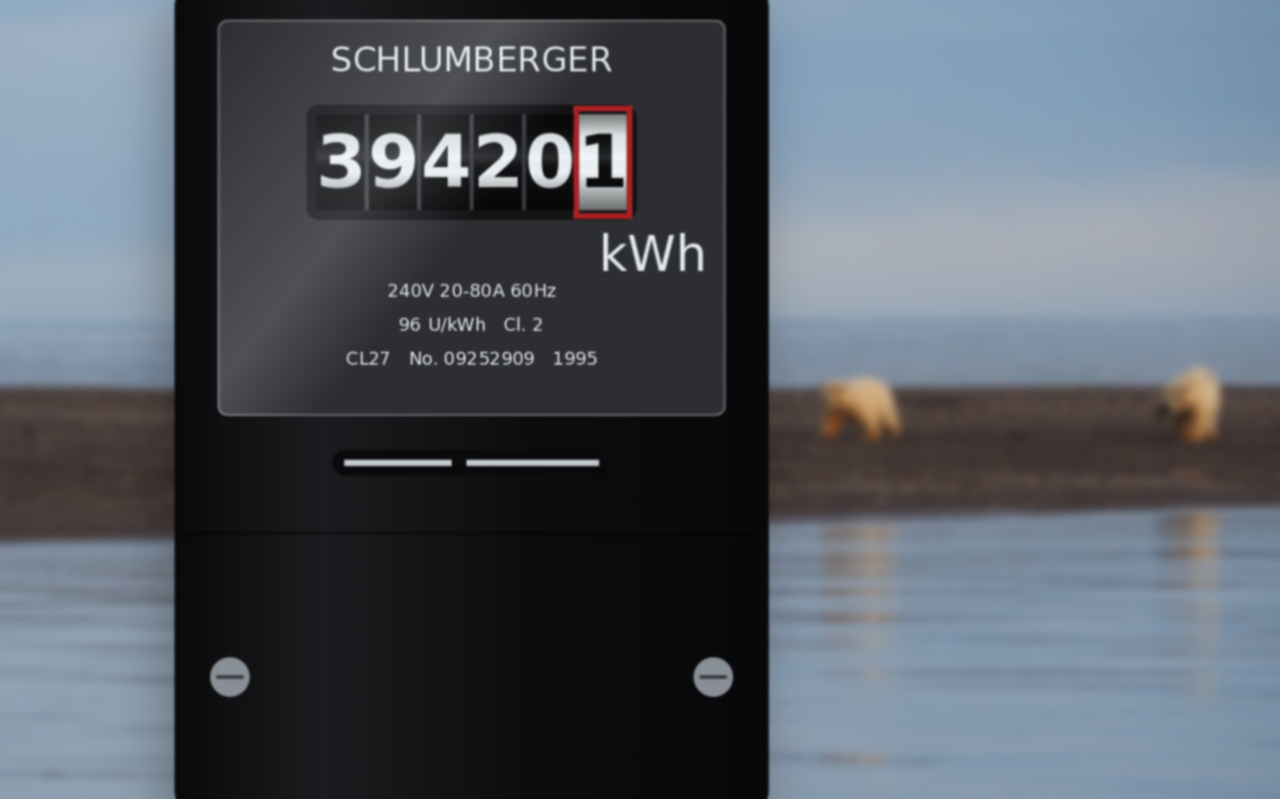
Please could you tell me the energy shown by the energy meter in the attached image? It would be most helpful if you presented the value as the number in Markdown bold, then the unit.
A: **39420.1** kWh
